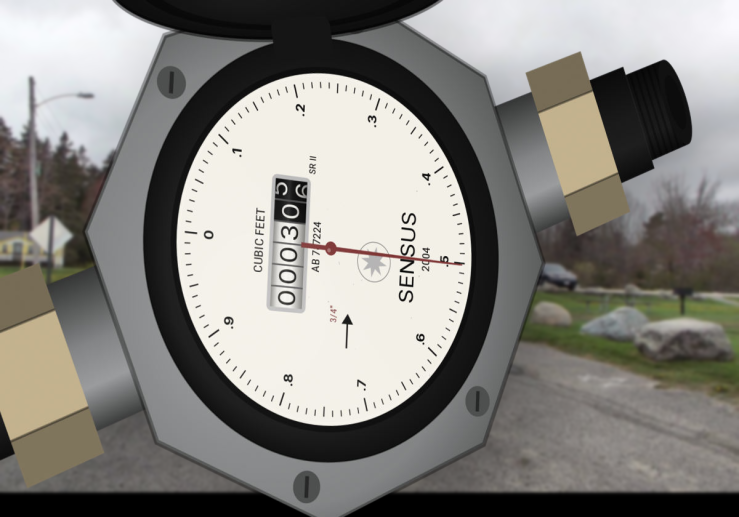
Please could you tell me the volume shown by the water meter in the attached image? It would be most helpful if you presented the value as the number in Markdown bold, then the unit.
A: **305.50** ft³
